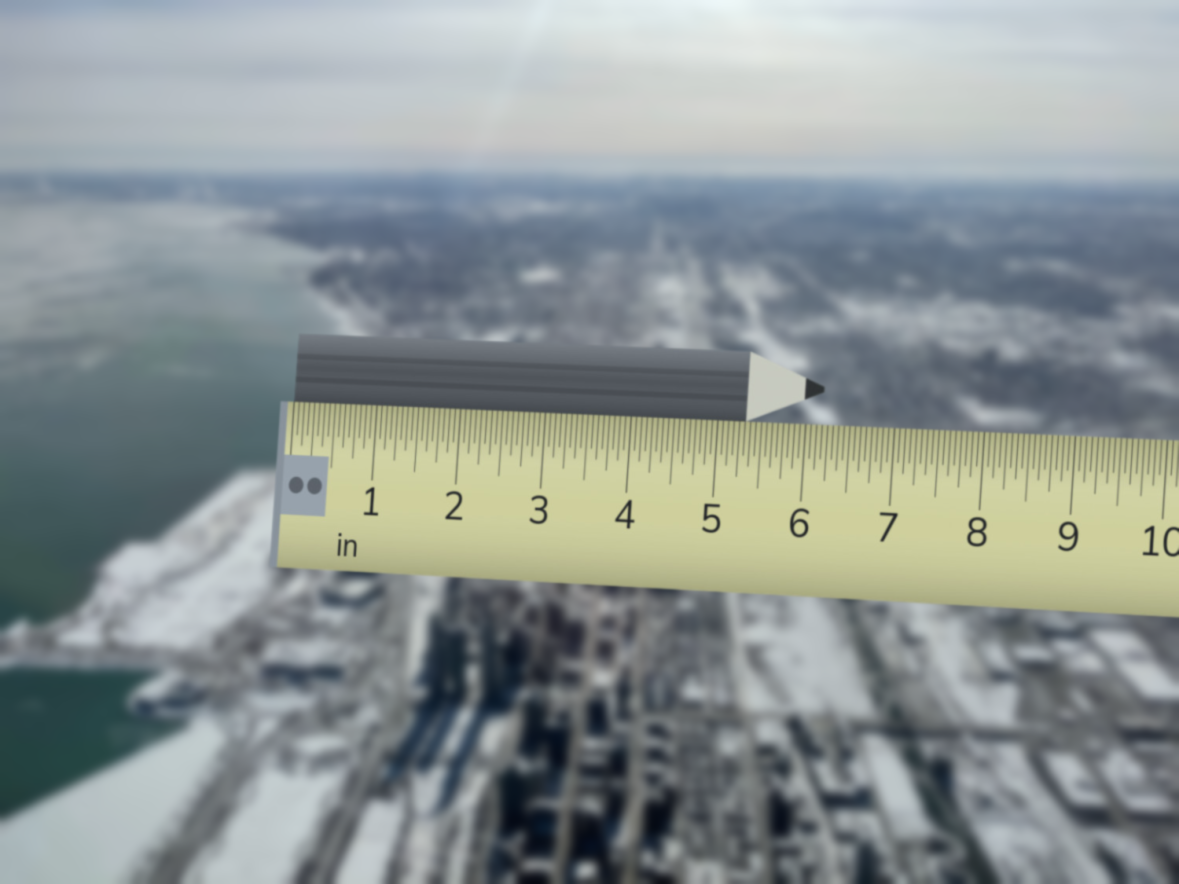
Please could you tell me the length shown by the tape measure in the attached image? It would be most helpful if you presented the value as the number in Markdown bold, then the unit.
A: **6.1875** in
